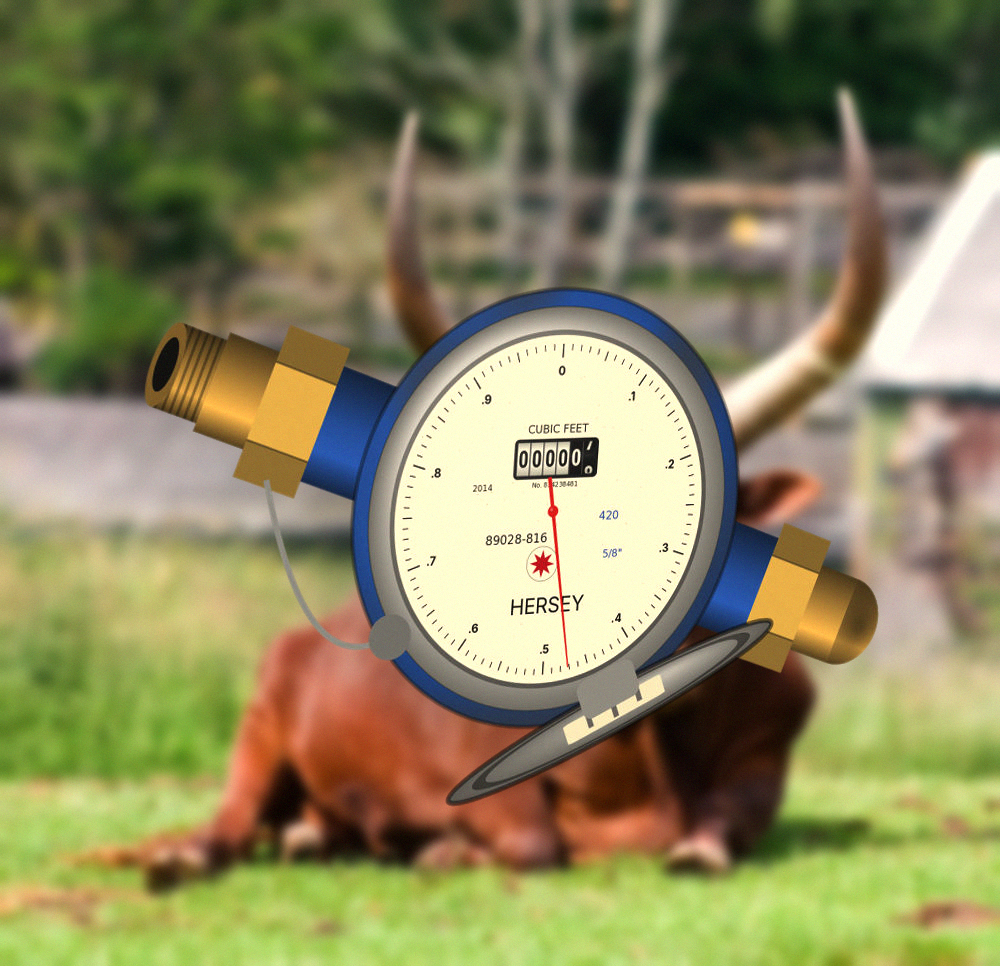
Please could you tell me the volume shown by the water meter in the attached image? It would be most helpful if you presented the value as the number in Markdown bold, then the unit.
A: **7.47** ft³
